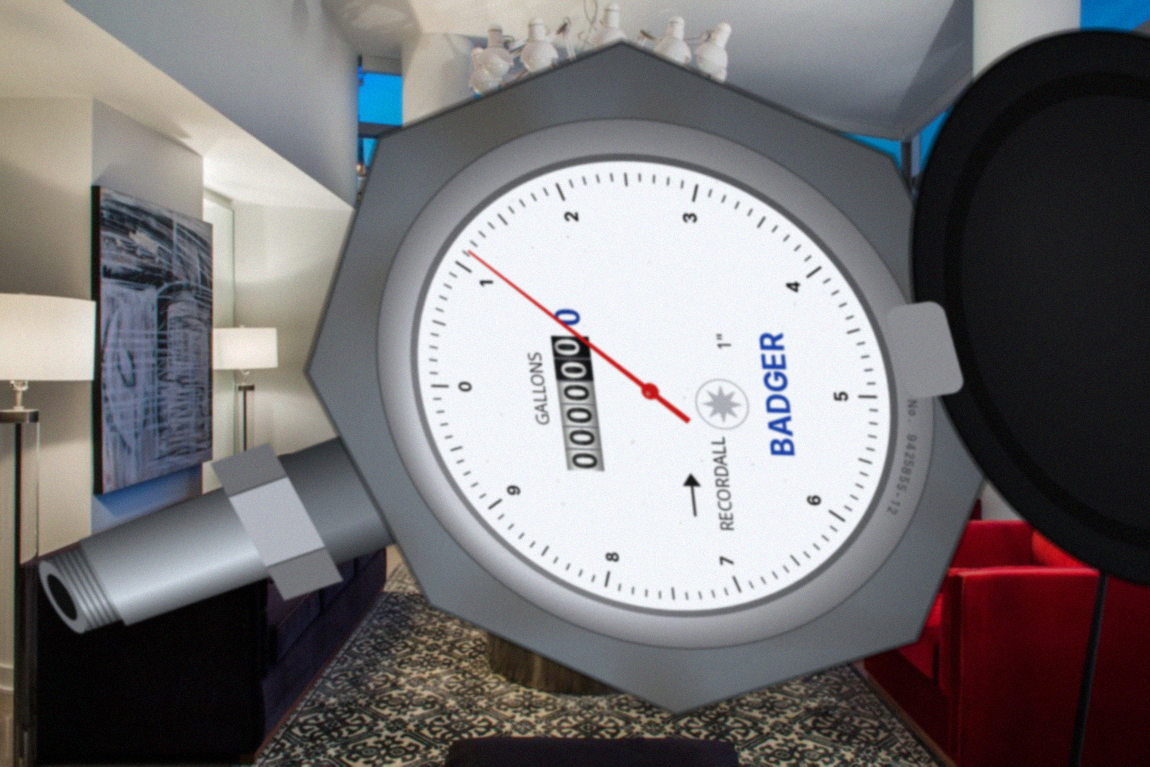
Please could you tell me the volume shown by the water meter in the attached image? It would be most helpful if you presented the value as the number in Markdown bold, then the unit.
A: **1.1** gal
